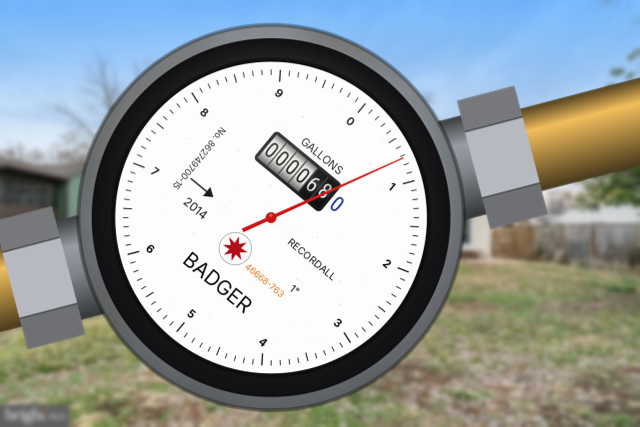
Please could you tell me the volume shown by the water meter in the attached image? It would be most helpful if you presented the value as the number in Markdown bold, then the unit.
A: **680.7** gal
